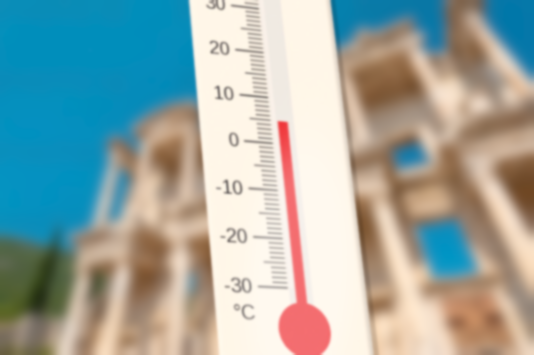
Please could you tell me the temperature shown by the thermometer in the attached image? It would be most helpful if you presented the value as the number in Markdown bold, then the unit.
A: **5** °C
